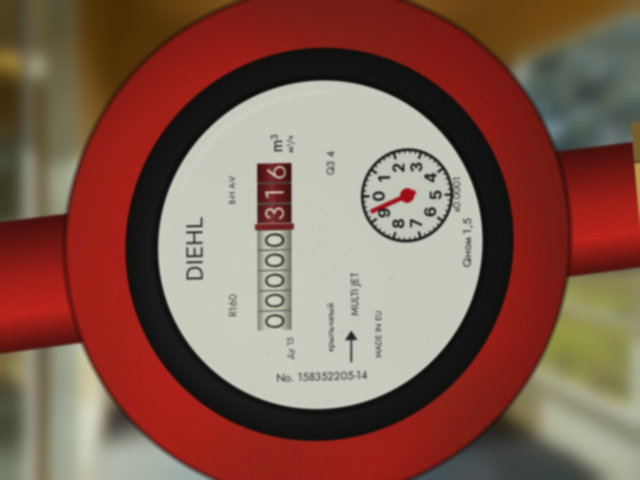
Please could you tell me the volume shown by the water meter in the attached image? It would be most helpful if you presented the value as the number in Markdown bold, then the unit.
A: **0.3159** m³
